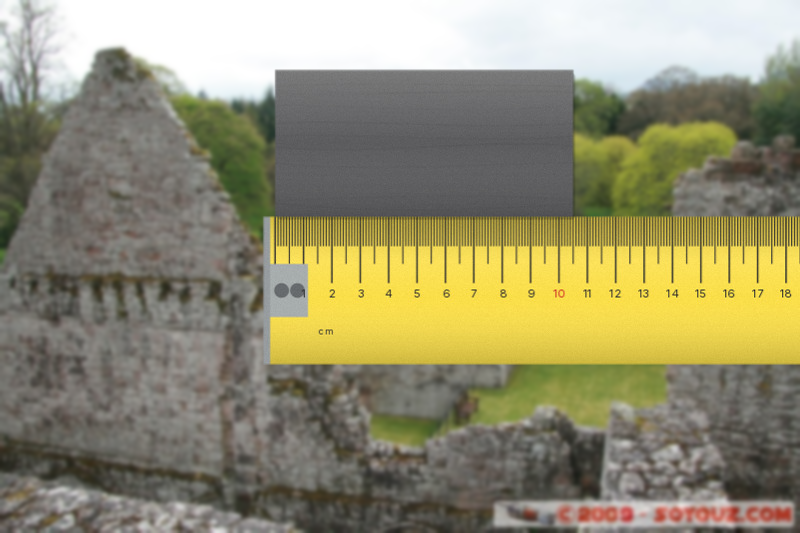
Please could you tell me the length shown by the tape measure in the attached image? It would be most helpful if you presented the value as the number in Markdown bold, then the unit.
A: **10.5** cm
